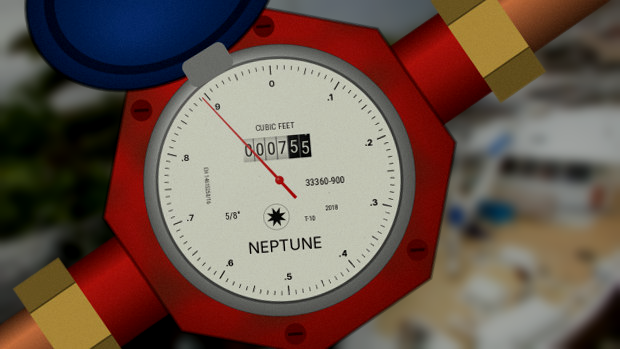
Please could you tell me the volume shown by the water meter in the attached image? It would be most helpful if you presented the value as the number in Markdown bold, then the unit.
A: **754.89** ft³
